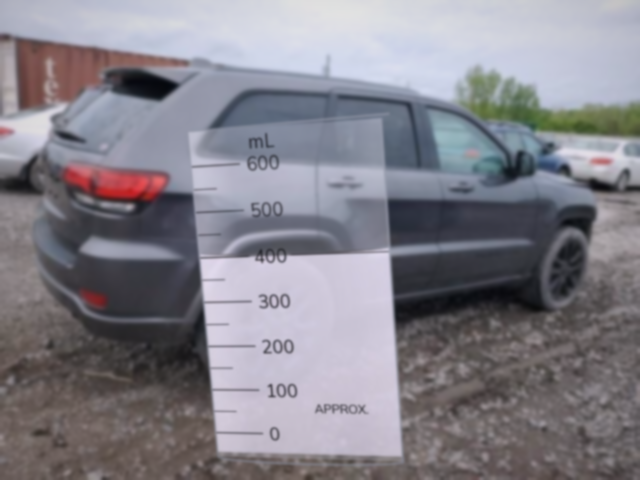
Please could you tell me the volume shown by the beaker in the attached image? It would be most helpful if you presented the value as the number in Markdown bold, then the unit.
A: **400** mL
